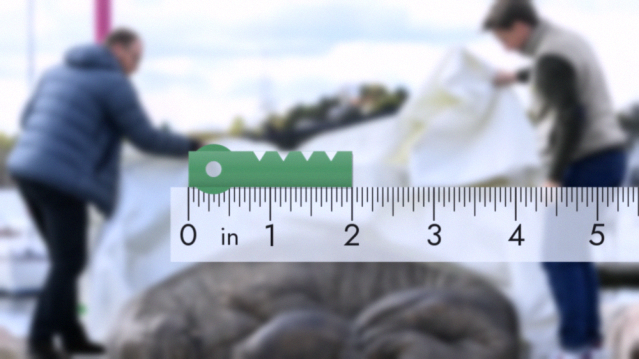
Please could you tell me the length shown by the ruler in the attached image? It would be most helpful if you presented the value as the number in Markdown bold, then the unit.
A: **2** in
